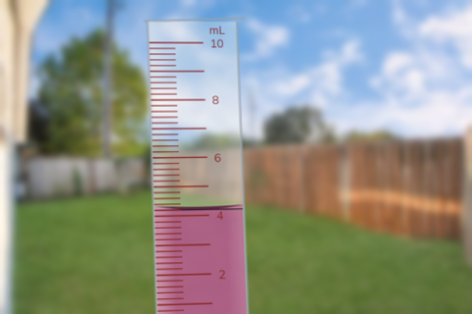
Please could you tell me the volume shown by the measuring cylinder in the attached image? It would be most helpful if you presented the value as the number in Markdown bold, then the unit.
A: **4.2** mL
